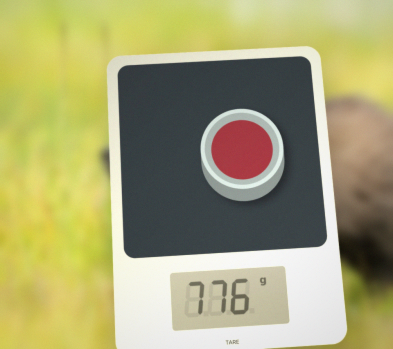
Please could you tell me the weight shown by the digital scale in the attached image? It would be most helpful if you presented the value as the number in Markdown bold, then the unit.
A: **776** g
